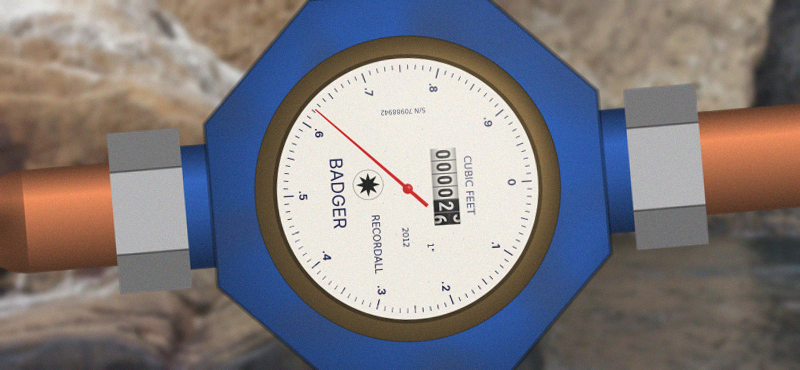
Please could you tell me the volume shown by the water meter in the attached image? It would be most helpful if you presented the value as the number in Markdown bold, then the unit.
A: **25.62** ft³
